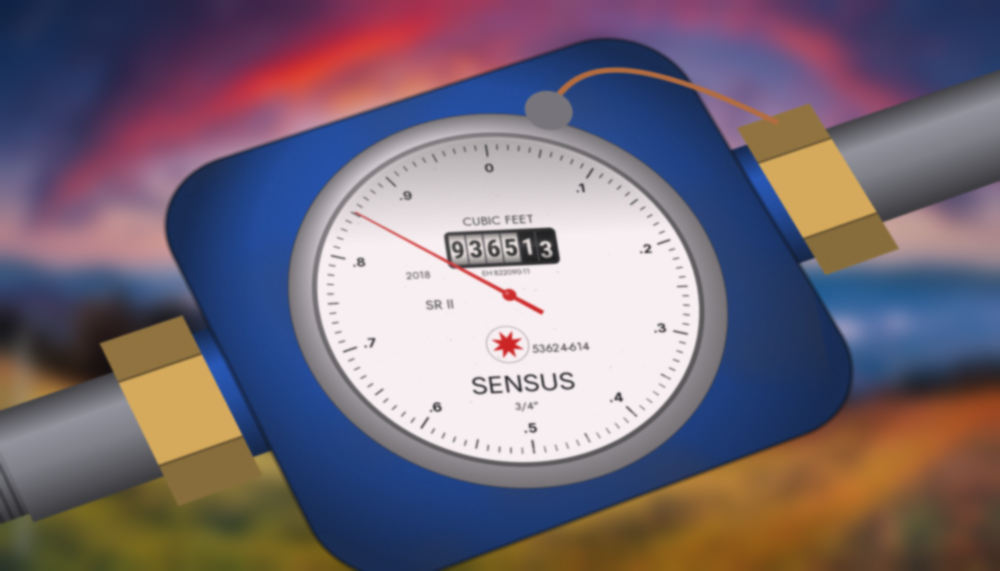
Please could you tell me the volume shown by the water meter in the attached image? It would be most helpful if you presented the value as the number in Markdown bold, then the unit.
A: **936512.85** ft³
